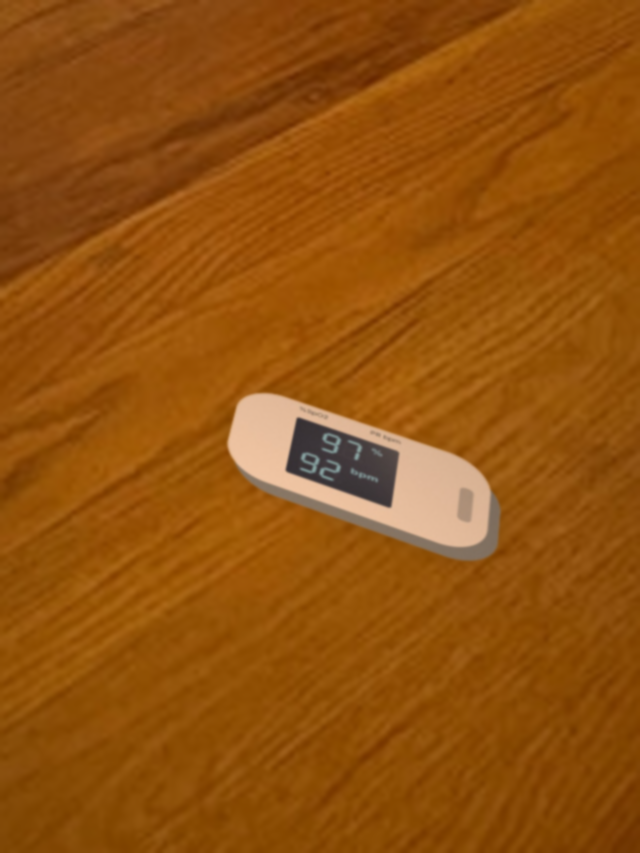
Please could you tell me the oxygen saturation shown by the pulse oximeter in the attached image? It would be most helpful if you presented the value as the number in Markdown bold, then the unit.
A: **97** %
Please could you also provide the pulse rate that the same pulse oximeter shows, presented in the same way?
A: **92** bpm
